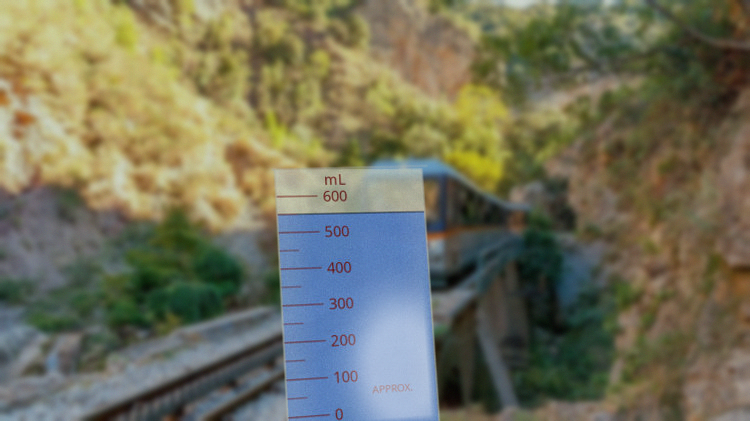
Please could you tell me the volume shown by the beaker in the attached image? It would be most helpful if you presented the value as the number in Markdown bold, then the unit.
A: **550** mL
